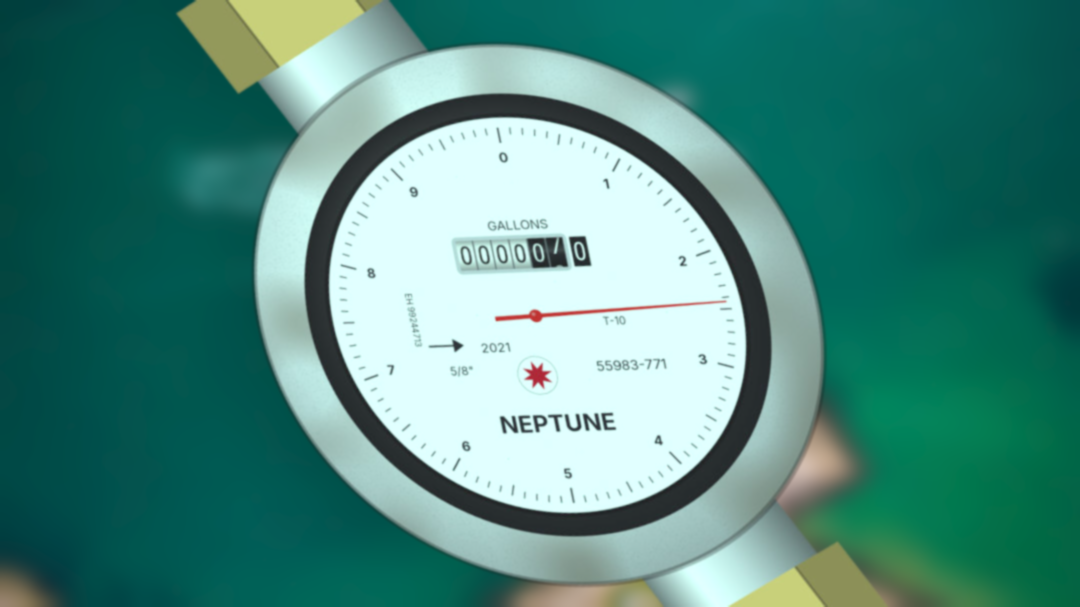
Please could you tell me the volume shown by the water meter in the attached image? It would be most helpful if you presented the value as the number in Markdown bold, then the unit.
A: **72.4** gal
